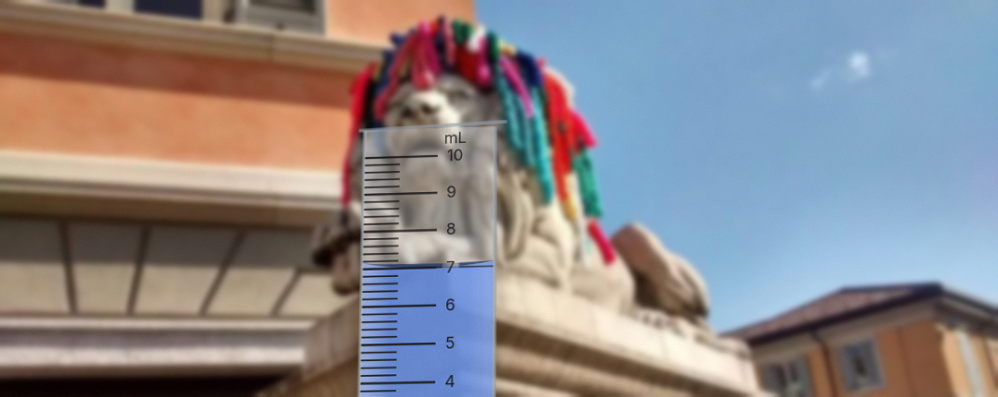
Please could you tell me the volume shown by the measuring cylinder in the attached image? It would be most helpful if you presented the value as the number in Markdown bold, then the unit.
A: **7** mL
